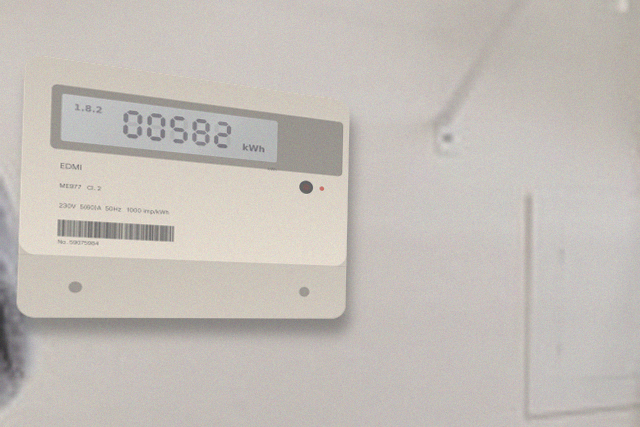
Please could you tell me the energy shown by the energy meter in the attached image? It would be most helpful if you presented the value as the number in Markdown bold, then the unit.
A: **582** kWh
